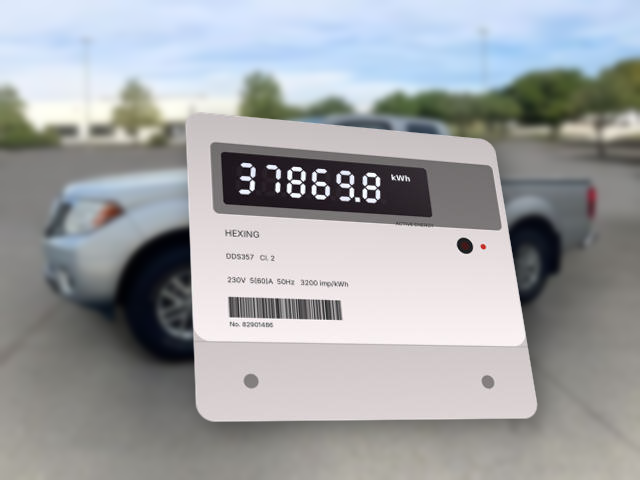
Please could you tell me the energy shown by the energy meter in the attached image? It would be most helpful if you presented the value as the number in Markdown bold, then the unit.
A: **37869.8** kWh
